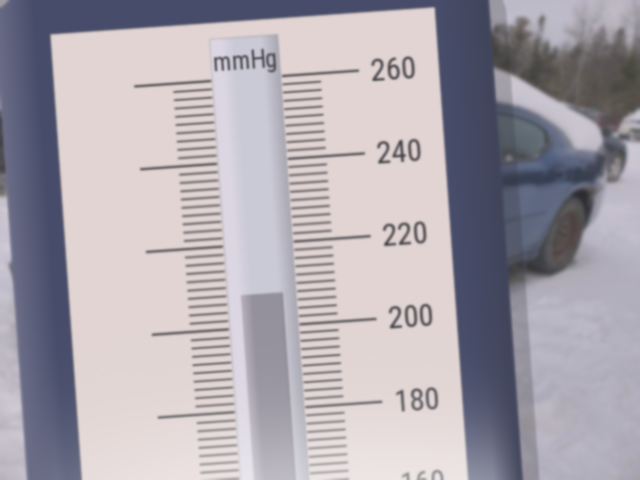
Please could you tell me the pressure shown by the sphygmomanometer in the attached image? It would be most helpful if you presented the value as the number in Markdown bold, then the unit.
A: **208** mmHg
